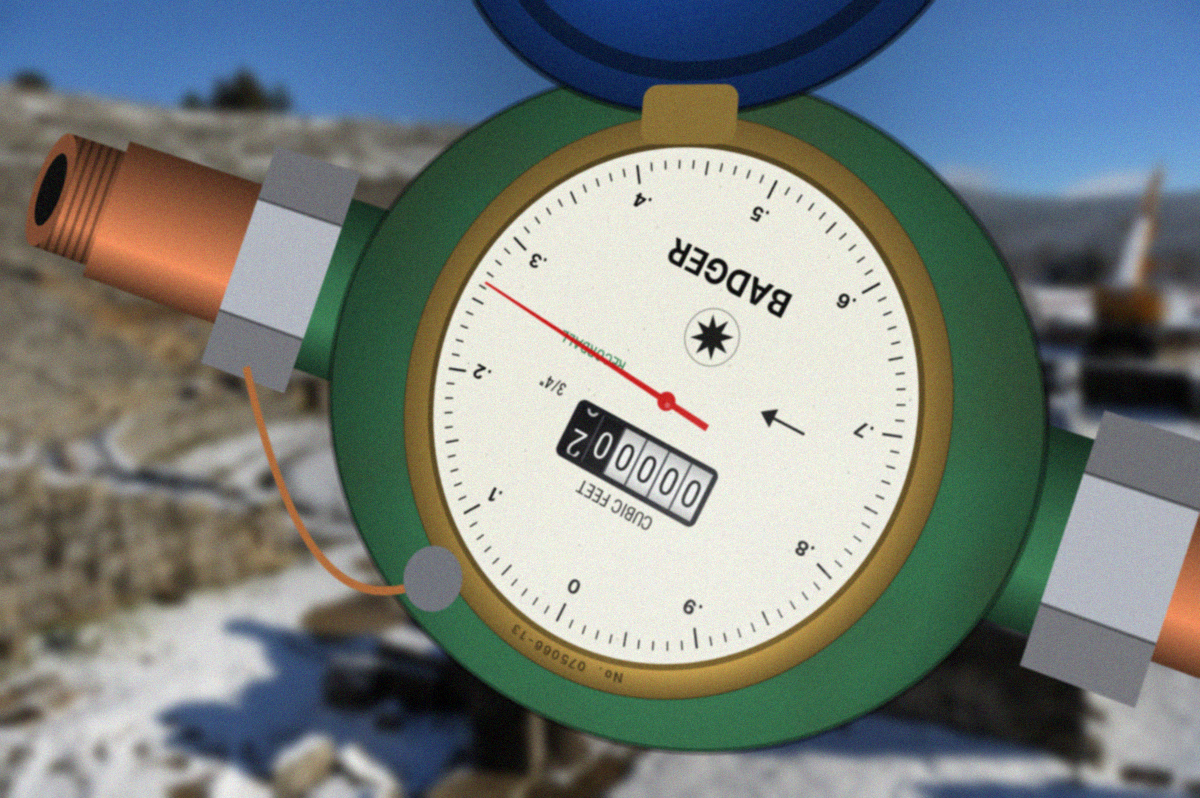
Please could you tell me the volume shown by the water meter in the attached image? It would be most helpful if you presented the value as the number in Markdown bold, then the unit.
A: **2.26** ft³
